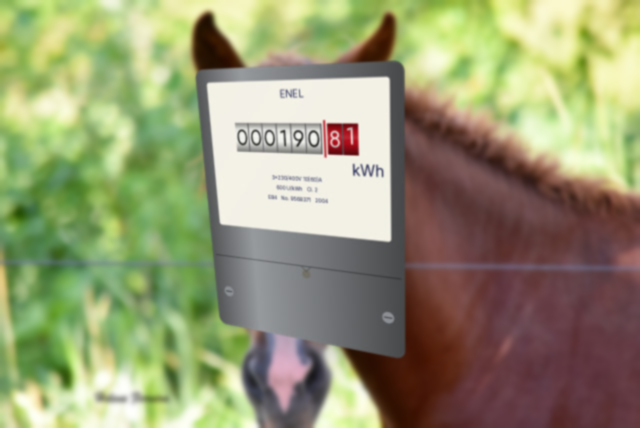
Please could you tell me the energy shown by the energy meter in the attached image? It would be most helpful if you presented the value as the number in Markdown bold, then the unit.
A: **190.81** kWh
